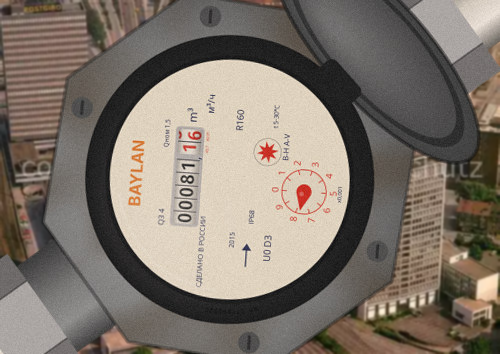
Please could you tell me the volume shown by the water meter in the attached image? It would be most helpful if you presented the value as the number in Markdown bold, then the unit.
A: **81.157** m³
